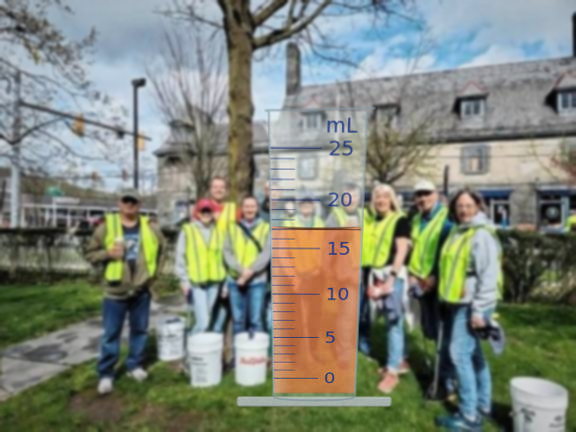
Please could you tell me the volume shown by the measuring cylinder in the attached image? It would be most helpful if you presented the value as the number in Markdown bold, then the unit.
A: **17** mL
